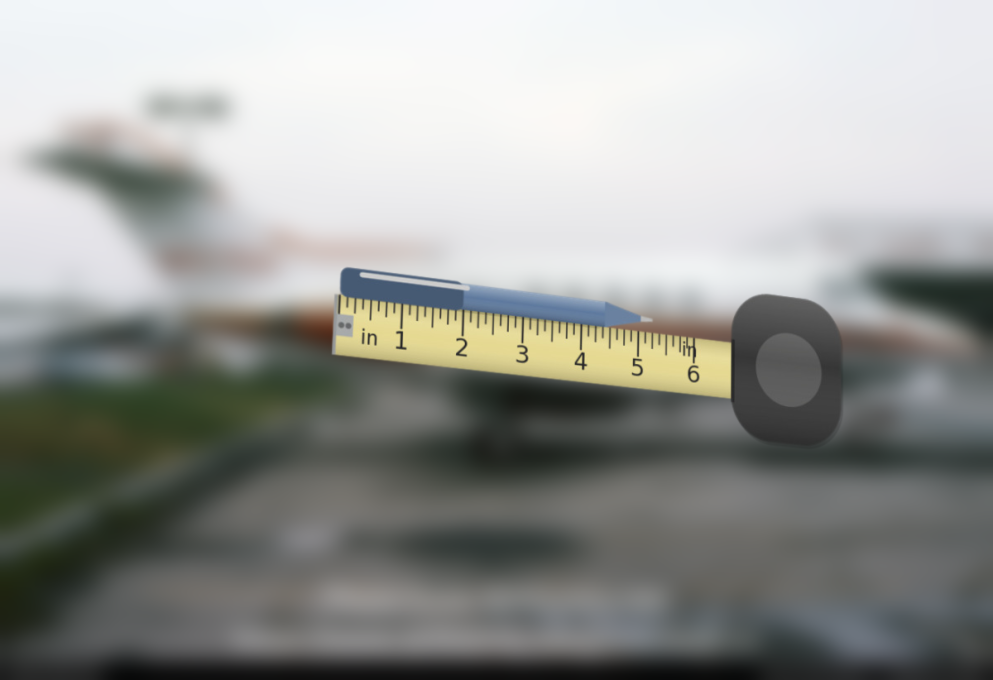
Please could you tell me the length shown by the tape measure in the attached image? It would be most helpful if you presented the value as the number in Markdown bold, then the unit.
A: **5.25** in
